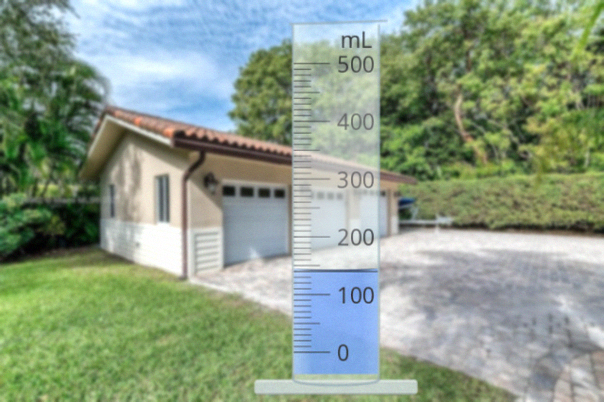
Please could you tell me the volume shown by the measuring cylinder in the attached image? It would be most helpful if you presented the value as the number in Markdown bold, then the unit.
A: **140** mL
